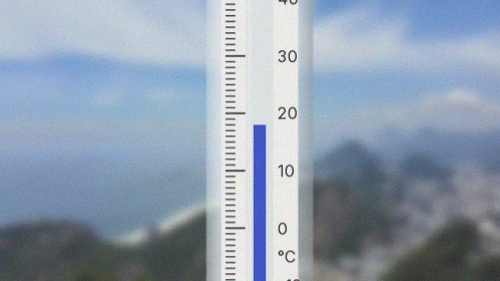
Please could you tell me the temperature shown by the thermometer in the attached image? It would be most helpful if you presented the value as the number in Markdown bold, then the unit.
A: **18** °C
